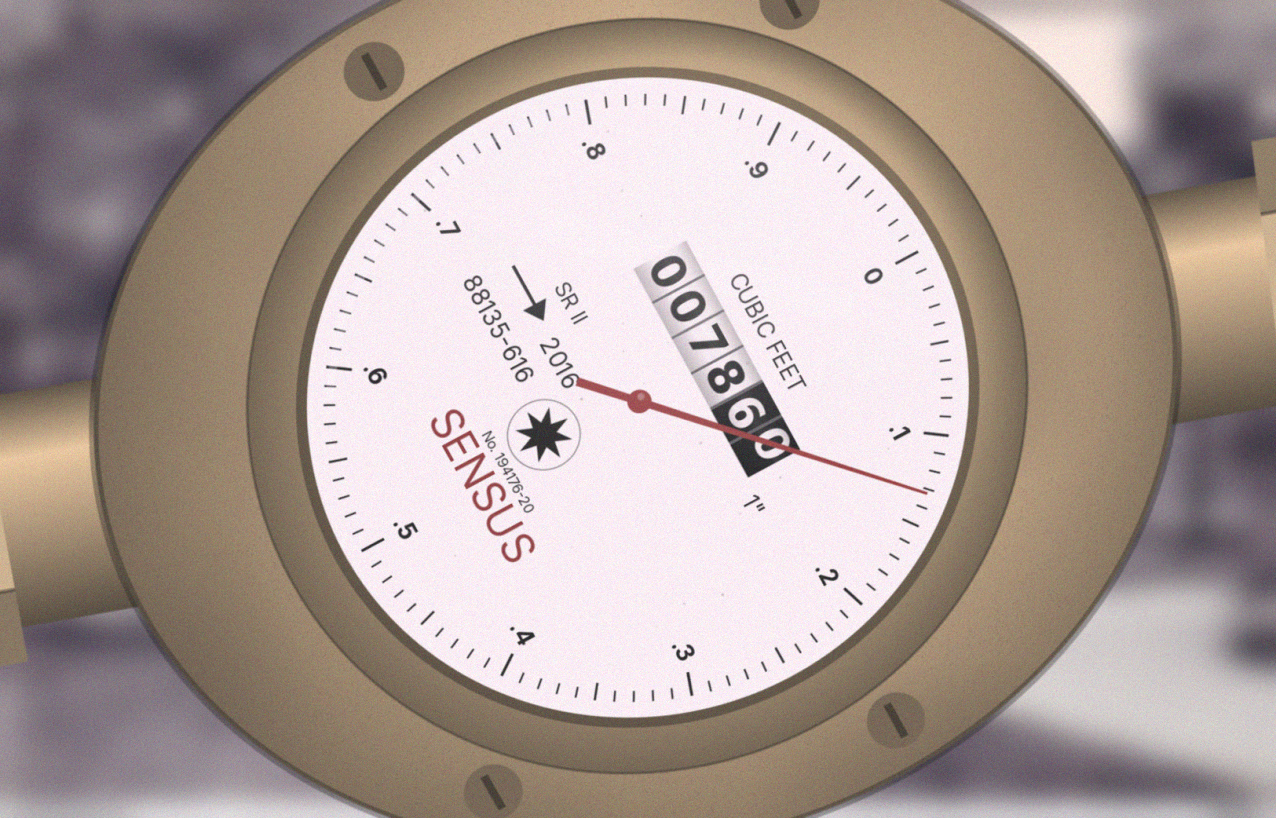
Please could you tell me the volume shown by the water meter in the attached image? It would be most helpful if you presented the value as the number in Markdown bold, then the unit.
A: **7860.13** ft³
